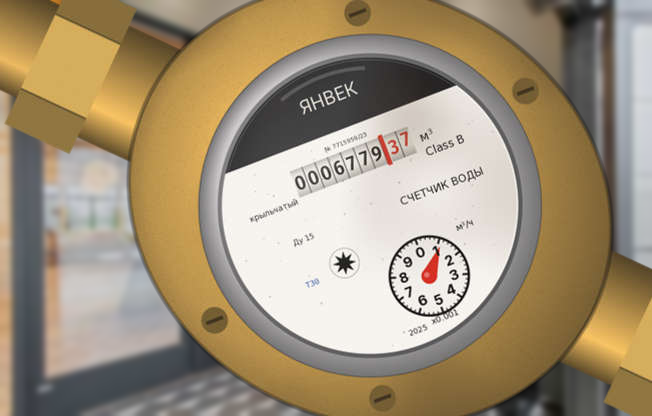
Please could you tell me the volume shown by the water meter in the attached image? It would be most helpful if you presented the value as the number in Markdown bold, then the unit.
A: **6779.371** m³
